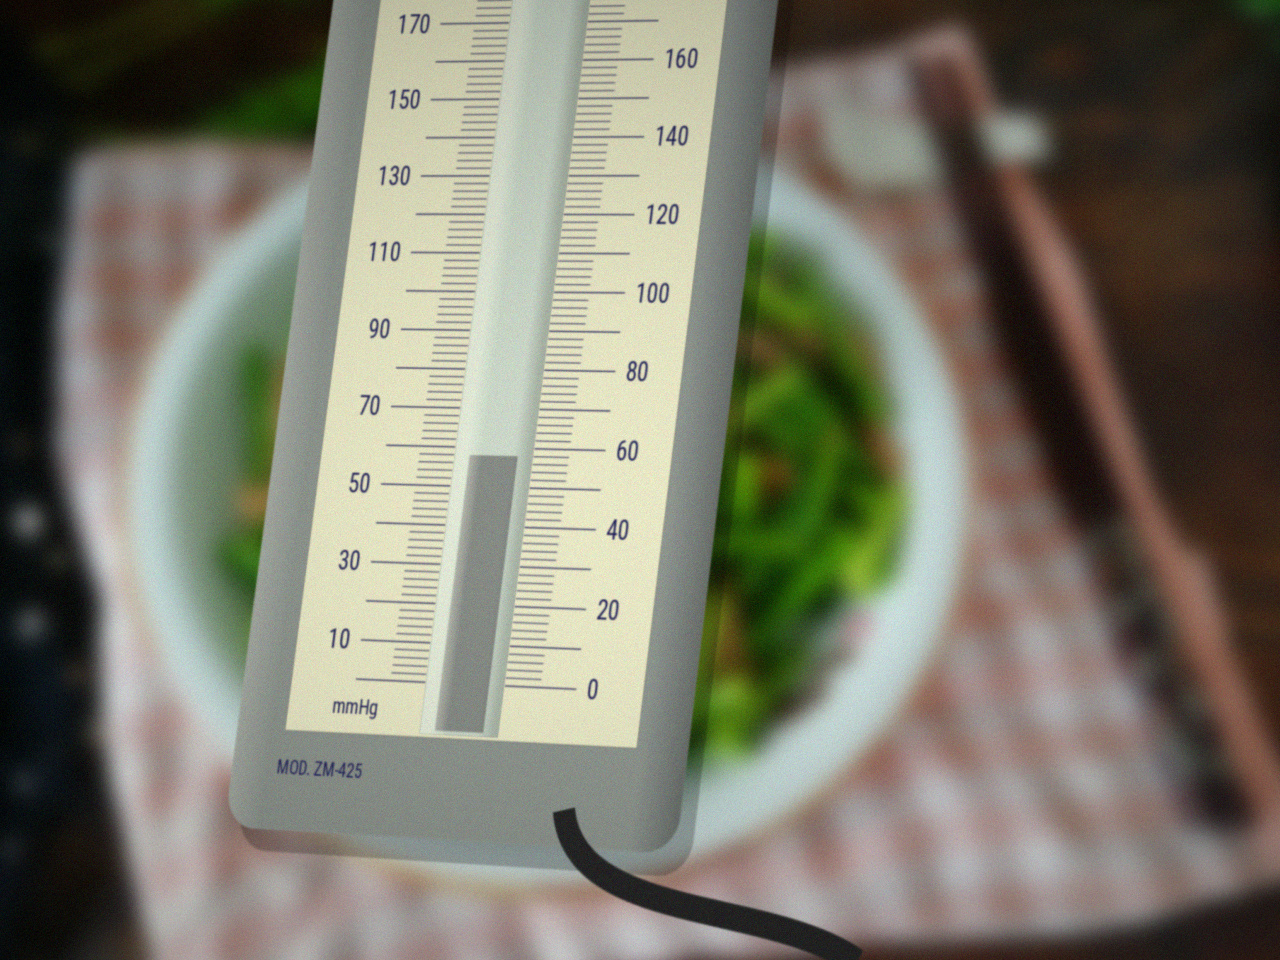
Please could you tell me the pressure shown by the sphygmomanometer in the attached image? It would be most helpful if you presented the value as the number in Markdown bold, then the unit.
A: **58** mmHg
